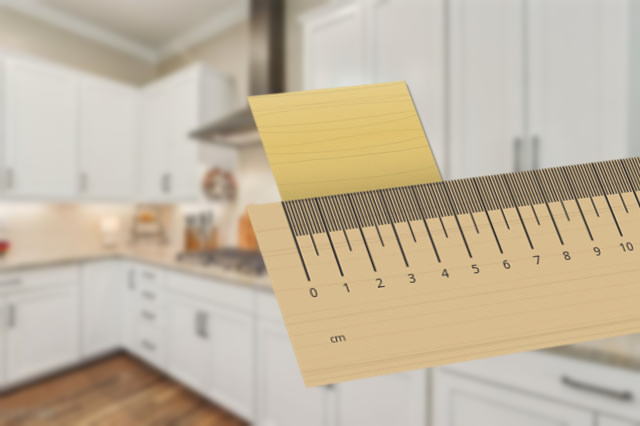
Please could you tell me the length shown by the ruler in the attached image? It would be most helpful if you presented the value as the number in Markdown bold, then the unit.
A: **5** cm
